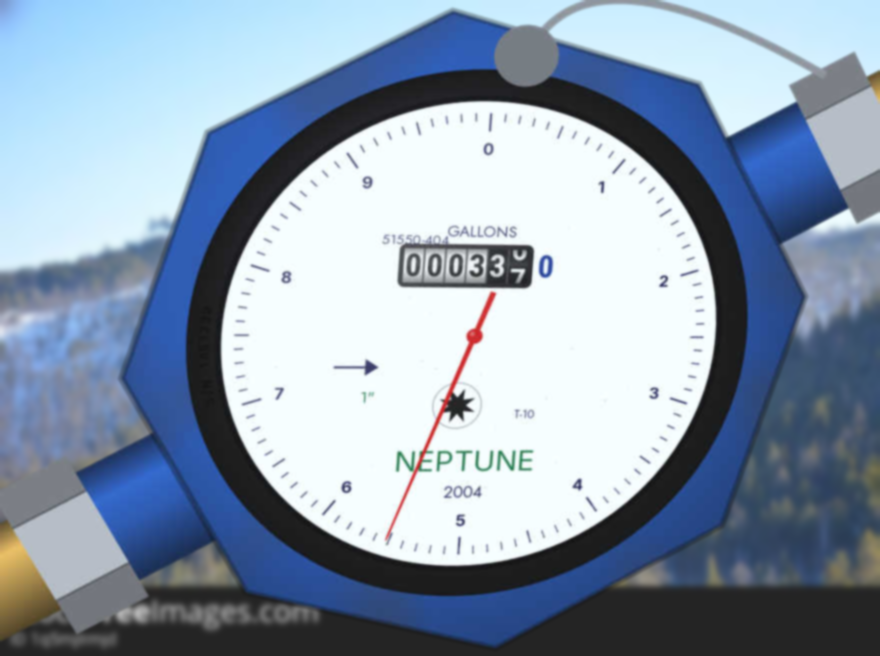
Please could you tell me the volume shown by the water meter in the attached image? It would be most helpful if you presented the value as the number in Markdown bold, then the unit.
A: **3365.5** gal
